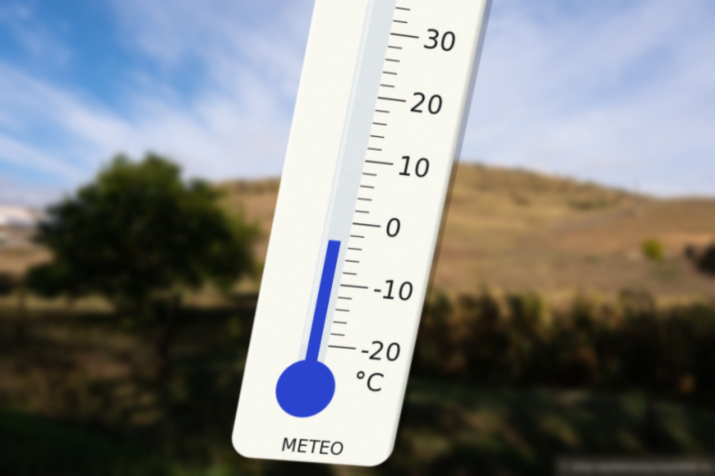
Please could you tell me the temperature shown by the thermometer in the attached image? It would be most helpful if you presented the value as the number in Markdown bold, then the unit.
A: **-3** °C
